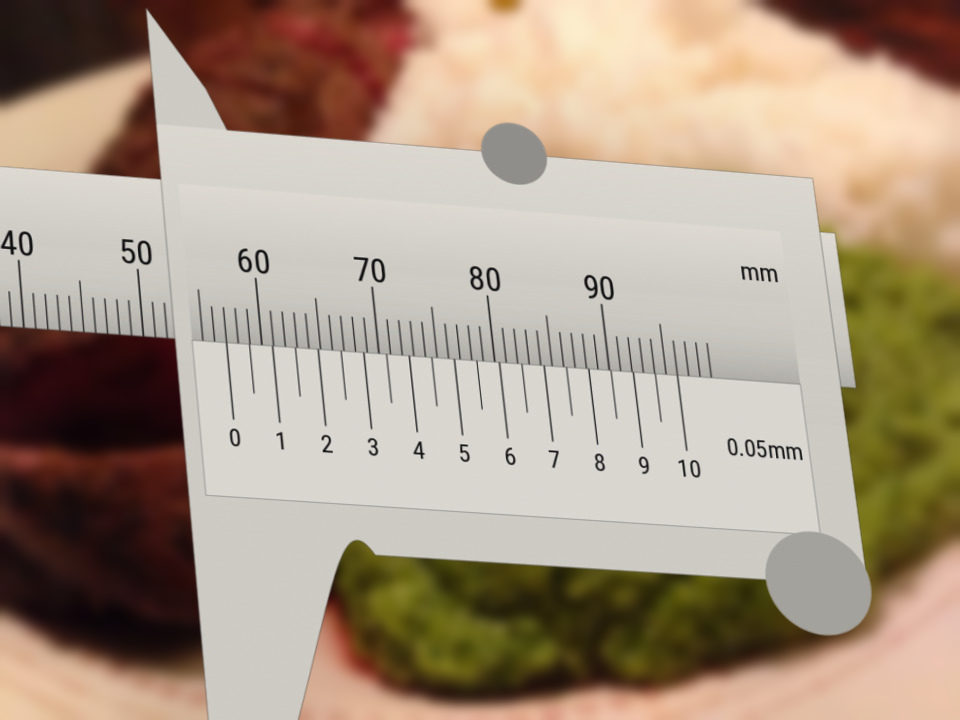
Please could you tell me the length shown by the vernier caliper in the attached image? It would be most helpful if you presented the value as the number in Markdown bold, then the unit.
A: **57.0** mm
